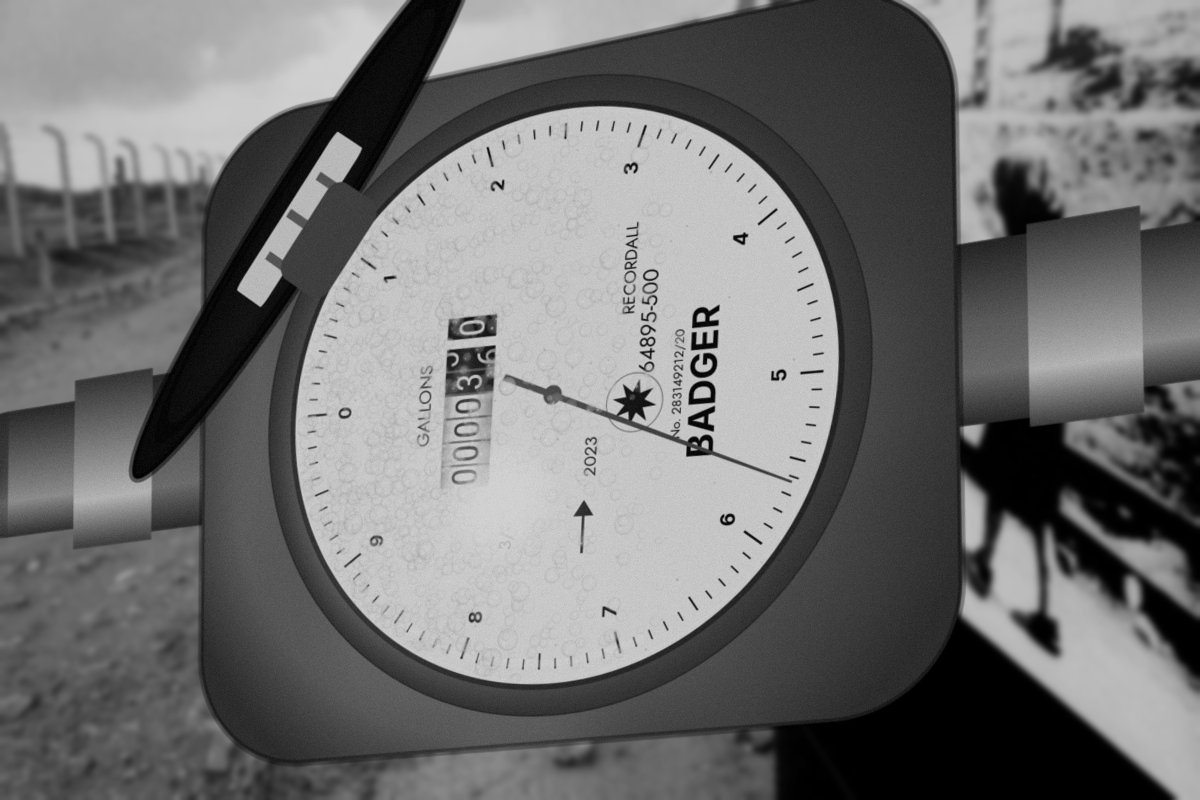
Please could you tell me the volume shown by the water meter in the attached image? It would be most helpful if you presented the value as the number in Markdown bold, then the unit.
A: **355.6** gal
